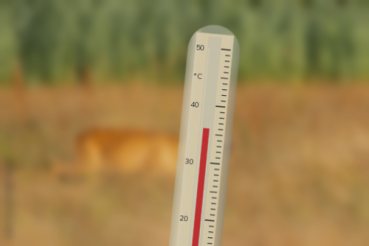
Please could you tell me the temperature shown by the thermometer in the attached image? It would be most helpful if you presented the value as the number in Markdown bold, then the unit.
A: **36** °C
